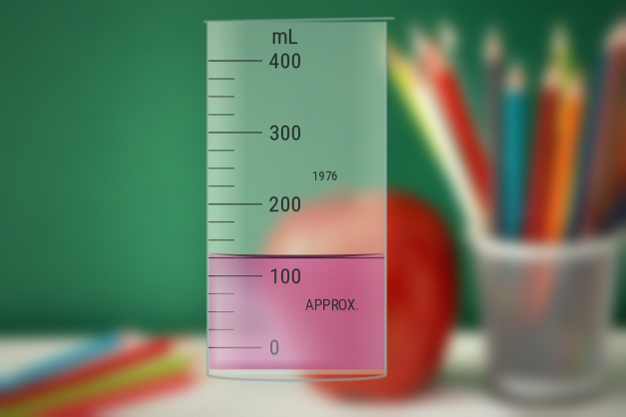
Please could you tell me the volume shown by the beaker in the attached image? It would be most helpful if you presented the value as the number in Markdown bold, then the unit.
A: **125** mL
